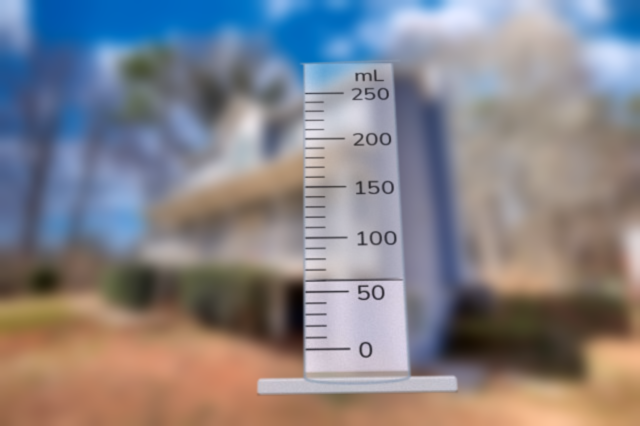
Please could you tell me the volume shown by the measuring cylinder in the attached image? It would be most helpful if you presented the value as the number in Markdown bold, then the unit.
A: **60** mL
